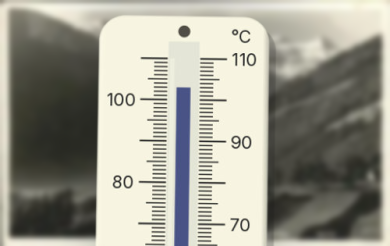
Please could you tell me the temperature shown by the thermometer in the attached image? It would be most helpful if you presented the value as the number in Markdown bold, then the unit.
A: **103** °C
